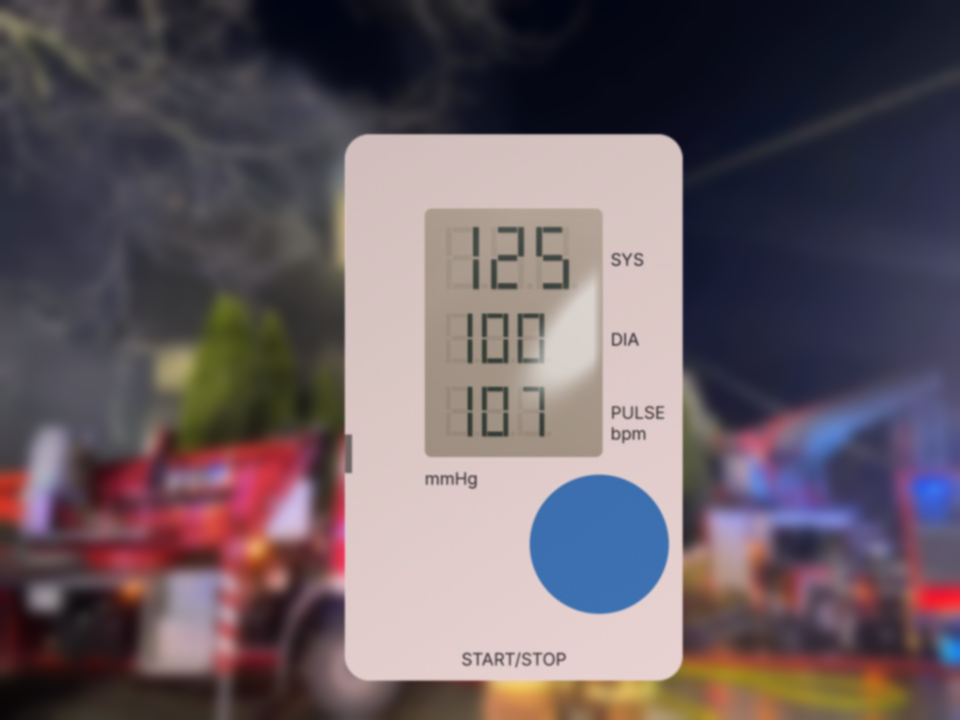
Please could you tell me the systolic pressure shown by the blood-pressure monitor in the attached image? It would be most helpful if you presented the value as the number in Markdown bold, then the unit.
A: **125** mmHg
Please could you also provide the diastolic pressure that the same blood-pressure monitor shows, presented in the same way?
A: **100** mmHg
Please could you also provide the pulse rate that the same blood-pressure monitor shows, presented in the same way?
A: **107** bpm
